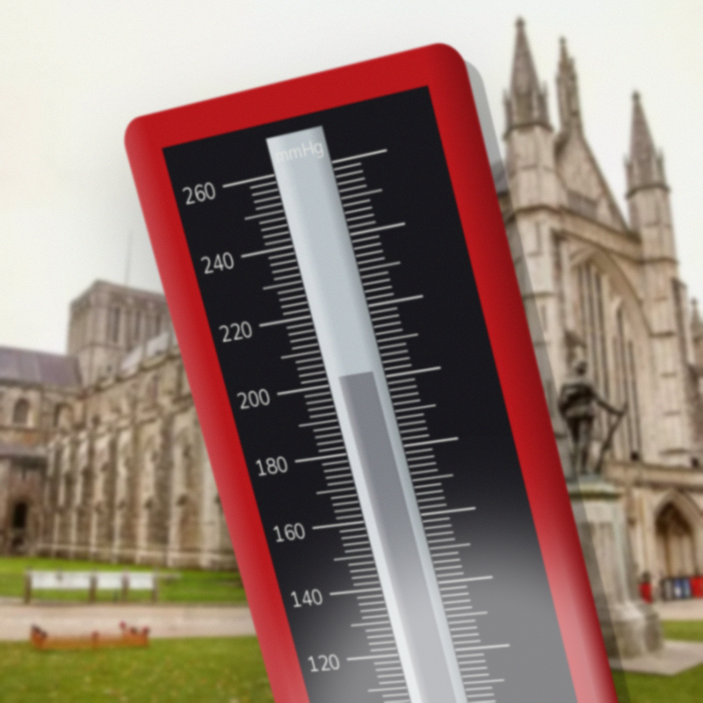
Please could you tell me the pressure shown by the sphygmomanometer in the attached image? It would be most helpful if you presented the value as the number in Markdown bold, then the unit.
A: **202** mmHg
